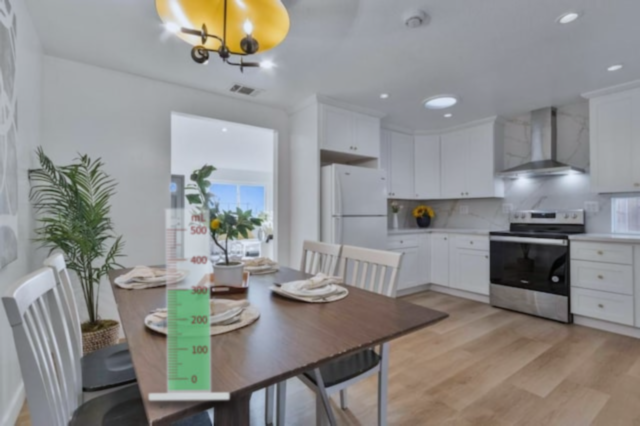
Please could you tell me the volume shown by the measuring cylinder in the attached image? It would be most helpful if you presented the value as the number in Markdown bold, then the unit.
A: **300** mL
